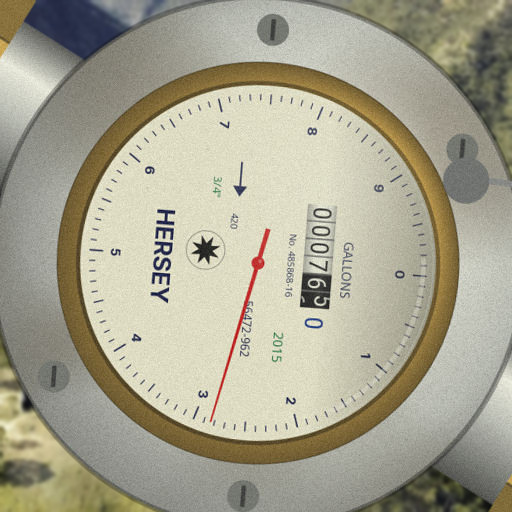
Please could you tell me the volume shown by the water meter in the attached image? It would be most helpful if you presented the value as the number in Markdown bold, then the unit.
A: **7652.8** gal
